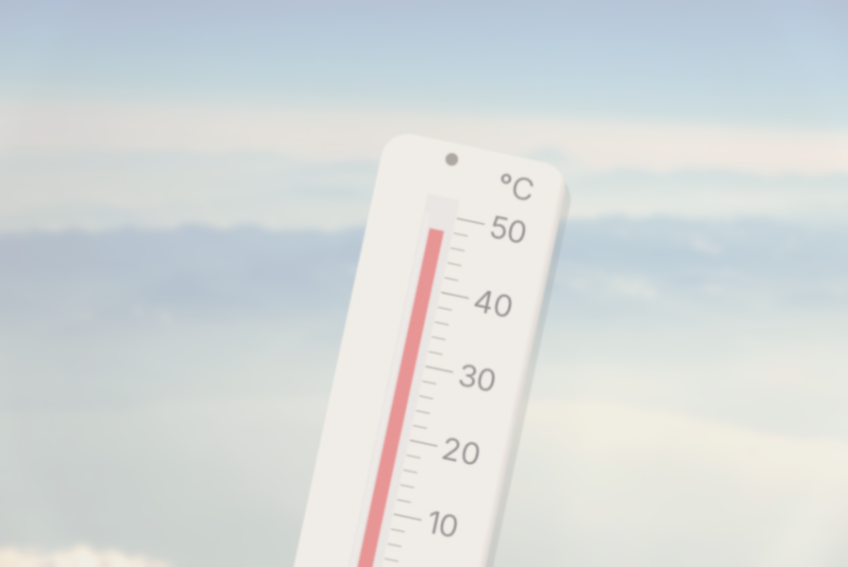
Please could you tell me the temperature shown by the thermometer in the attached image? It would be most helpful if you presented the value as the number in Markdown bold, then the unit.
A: **48** °C
